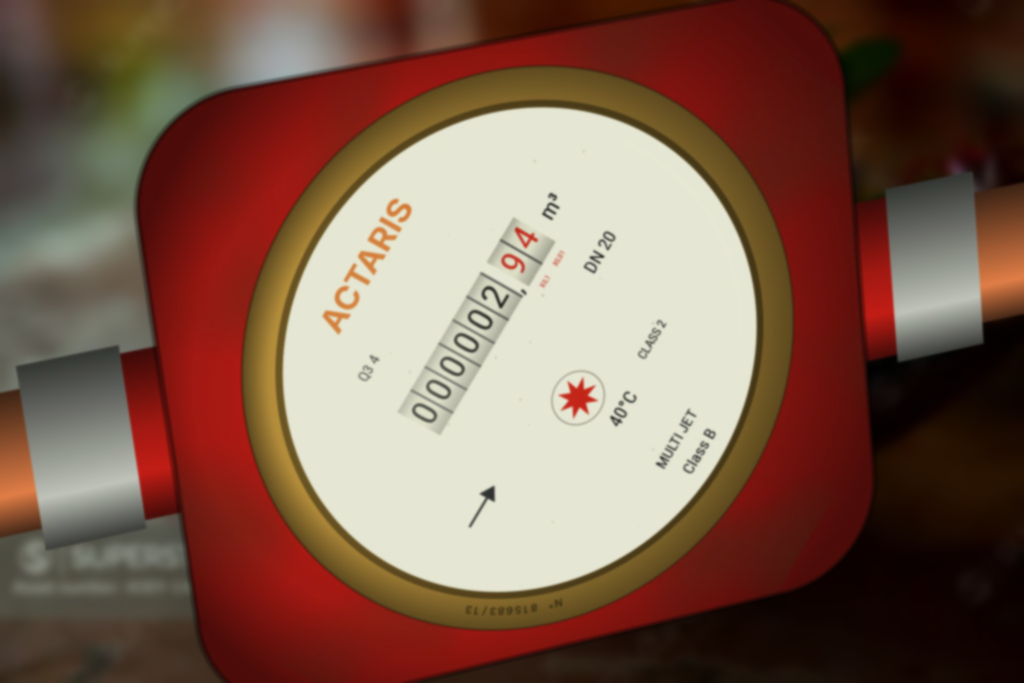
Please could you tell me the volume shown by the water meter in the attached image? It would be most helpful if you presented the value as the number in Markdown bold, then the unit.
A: **2.94** m³
